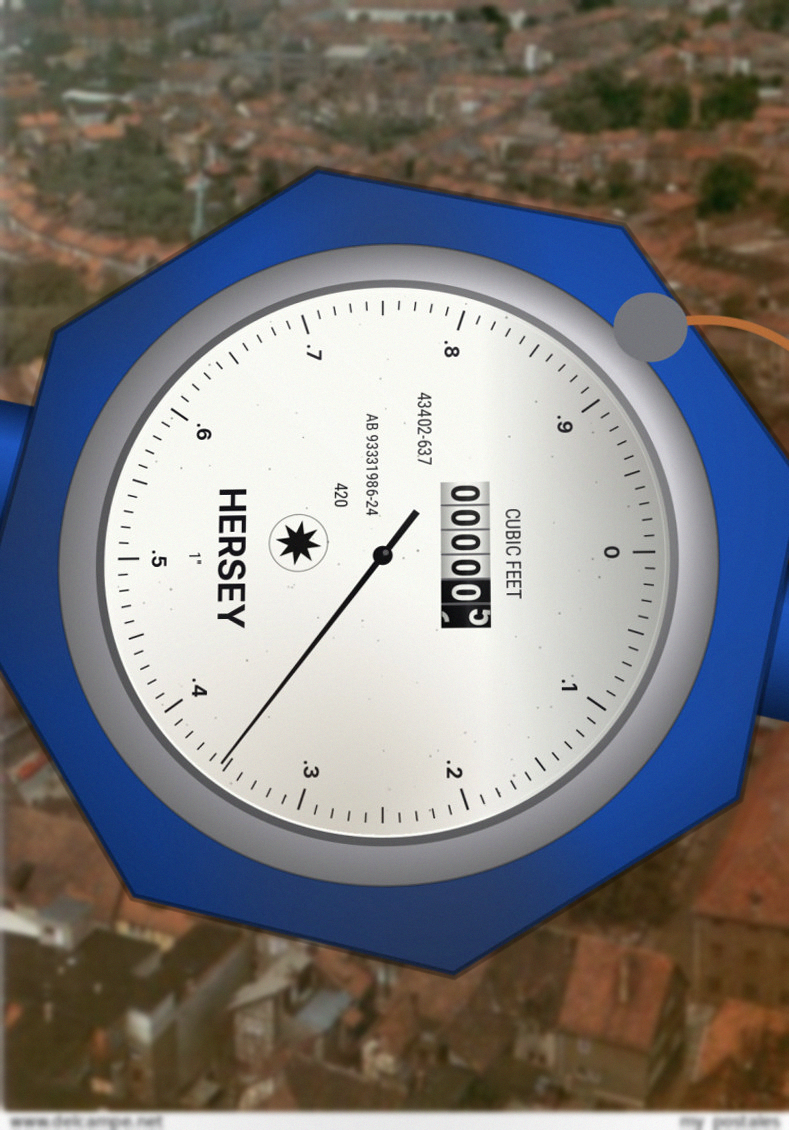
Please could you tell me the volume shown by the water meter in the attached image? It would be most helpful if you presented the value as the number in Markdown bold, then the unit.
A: **5.35** ft³
